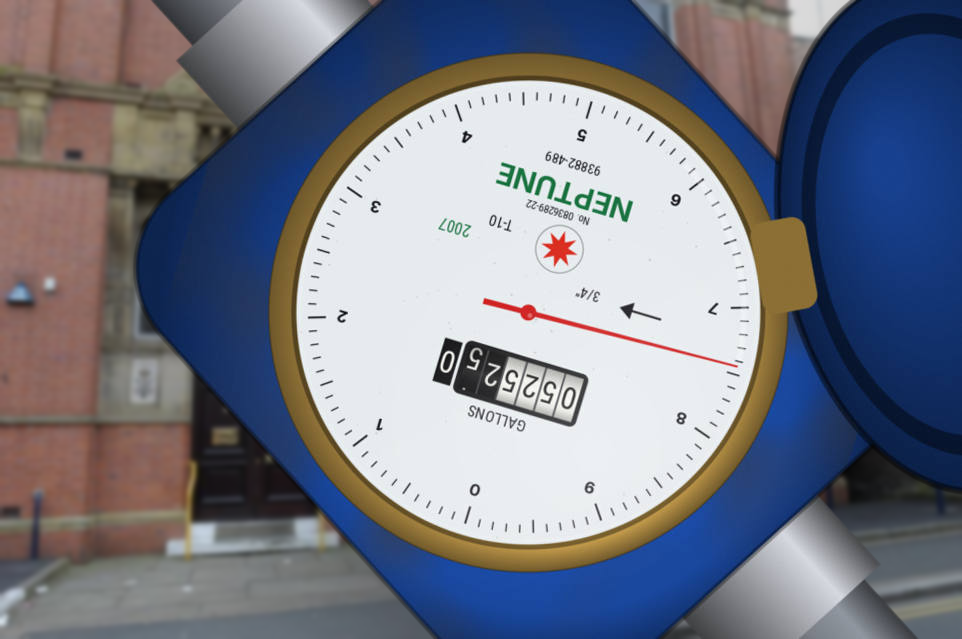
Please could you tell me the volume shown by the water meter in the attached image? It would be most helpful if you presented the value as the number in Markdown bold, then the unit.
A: **525247.4** gal
